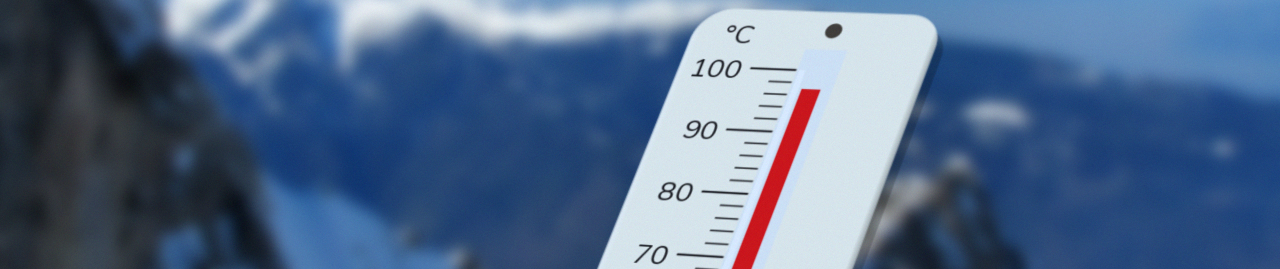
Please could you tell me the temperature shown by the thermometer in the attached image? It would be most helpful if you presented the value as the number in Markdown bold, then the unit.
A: **97** °C
